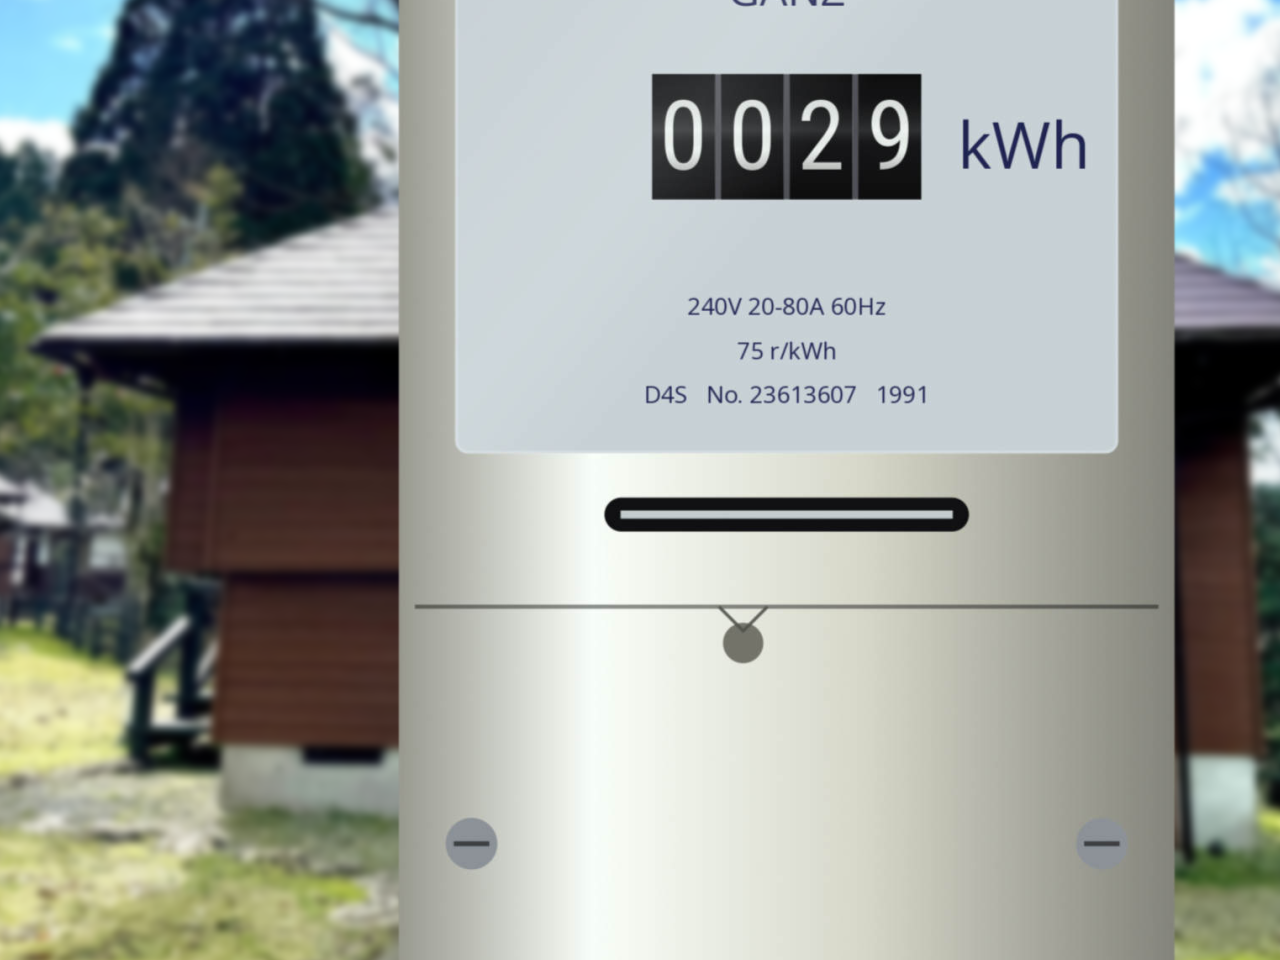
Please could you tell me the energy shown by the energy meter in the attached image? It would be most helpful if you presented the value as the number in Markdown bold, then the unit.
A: **29** kWh
